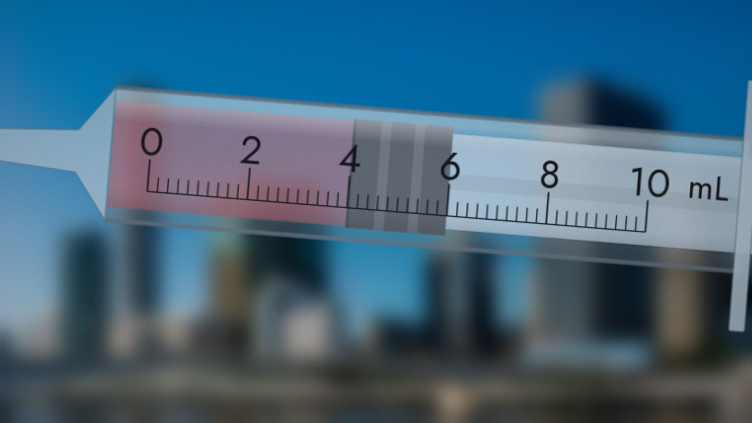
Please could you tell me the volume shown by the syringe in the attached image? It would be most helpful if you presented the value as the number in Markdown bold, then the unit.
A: **4** mL
